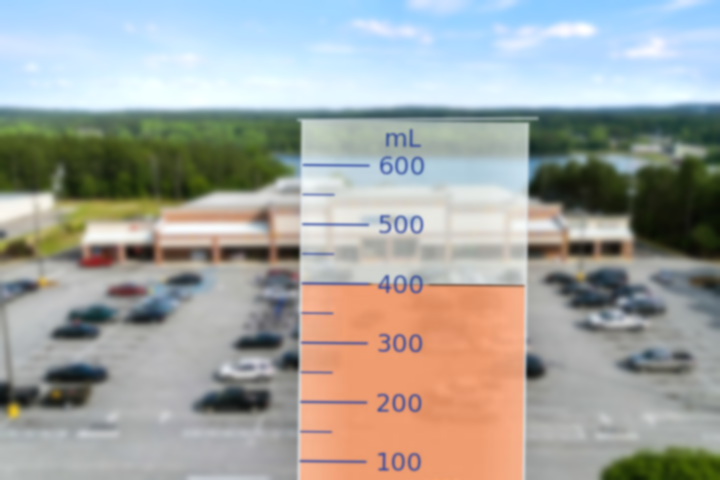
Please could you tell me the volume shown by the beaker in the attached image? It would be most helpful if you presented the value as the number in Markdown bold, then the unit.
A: **400** mL
